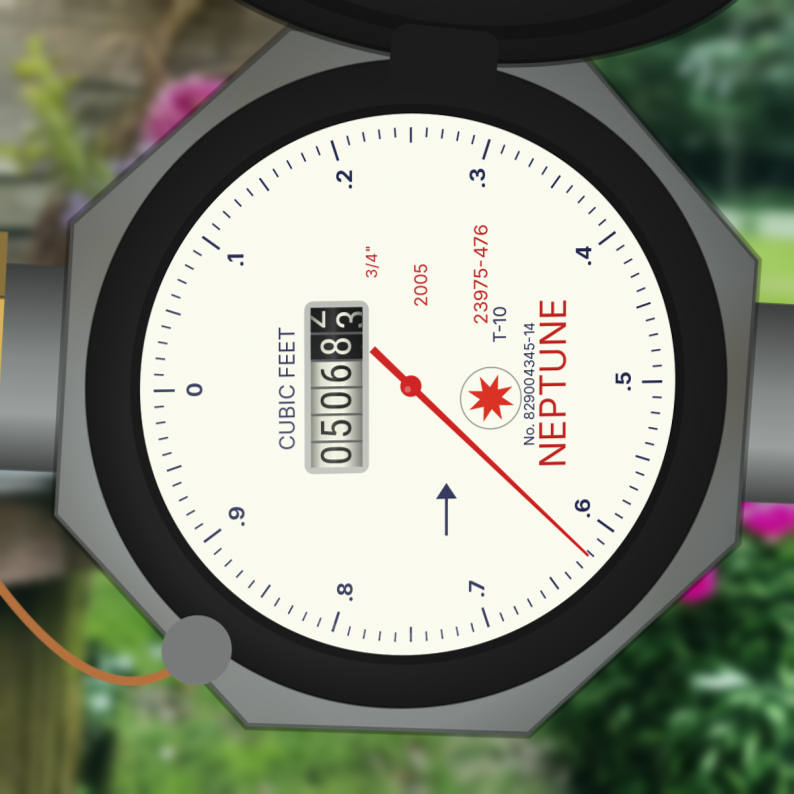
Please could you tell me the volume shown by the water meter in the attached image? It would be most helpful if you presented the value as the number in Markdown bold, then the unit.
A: **50682.62** ft³
